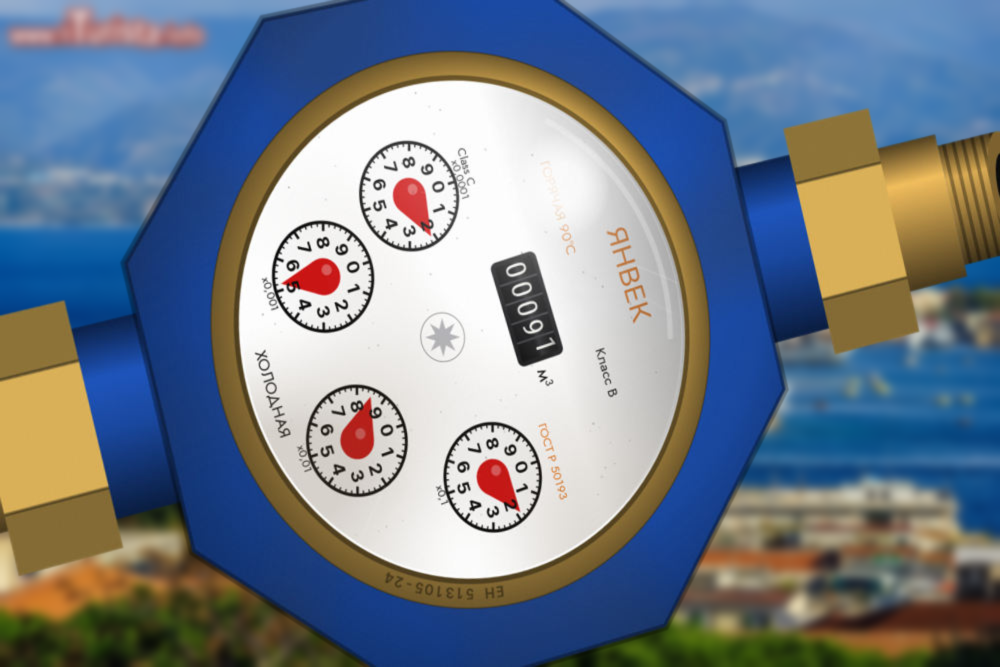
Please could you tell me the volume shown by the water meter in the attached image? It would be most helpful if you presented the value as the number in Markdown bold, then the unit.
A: **91.1852** m³
